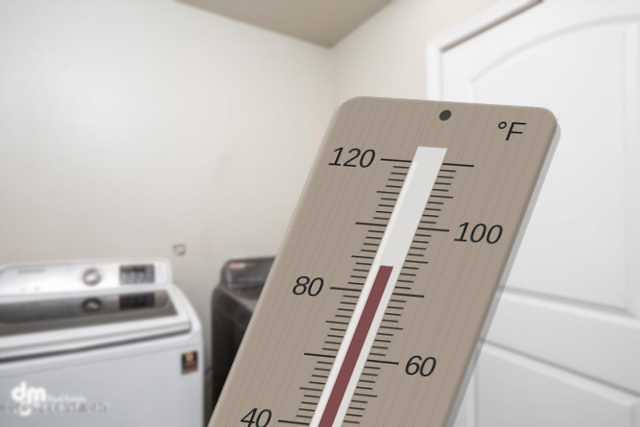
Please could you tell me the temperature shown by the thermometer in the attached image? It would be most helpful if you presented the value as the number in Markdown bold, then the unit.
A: **88** °F
